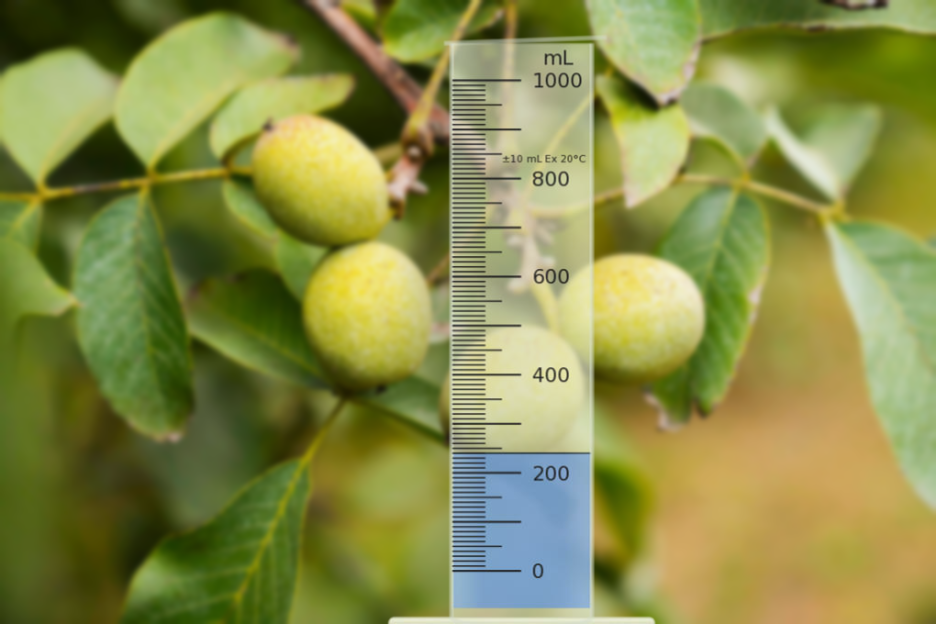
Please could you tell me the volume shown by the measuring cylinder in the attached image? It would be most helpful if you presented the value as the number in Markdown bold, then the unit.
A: **240** mL
